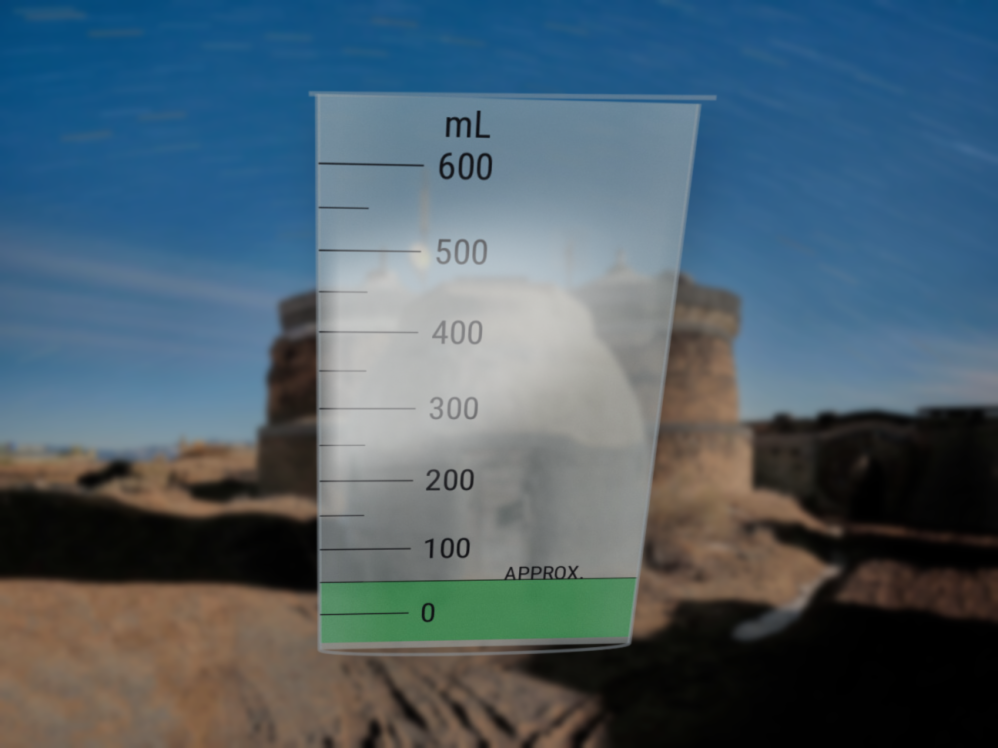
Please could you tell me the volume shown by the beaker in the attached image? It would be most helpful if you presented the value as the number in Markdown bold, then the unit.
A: **50** mL
